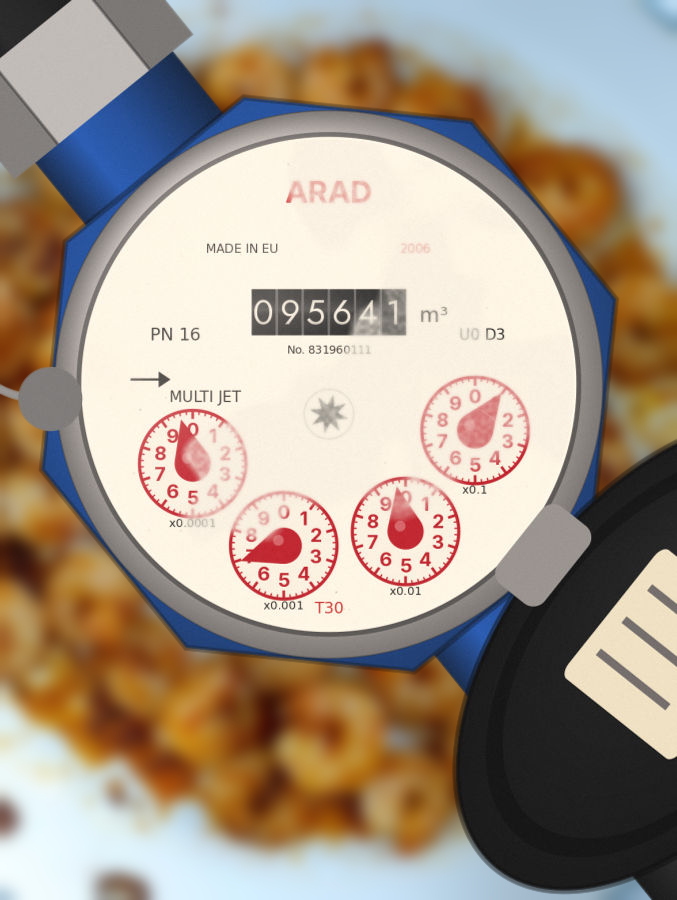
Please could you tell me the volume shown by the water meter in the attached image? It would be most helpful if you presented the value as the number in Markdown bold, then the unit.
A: **95641.0969** m³
